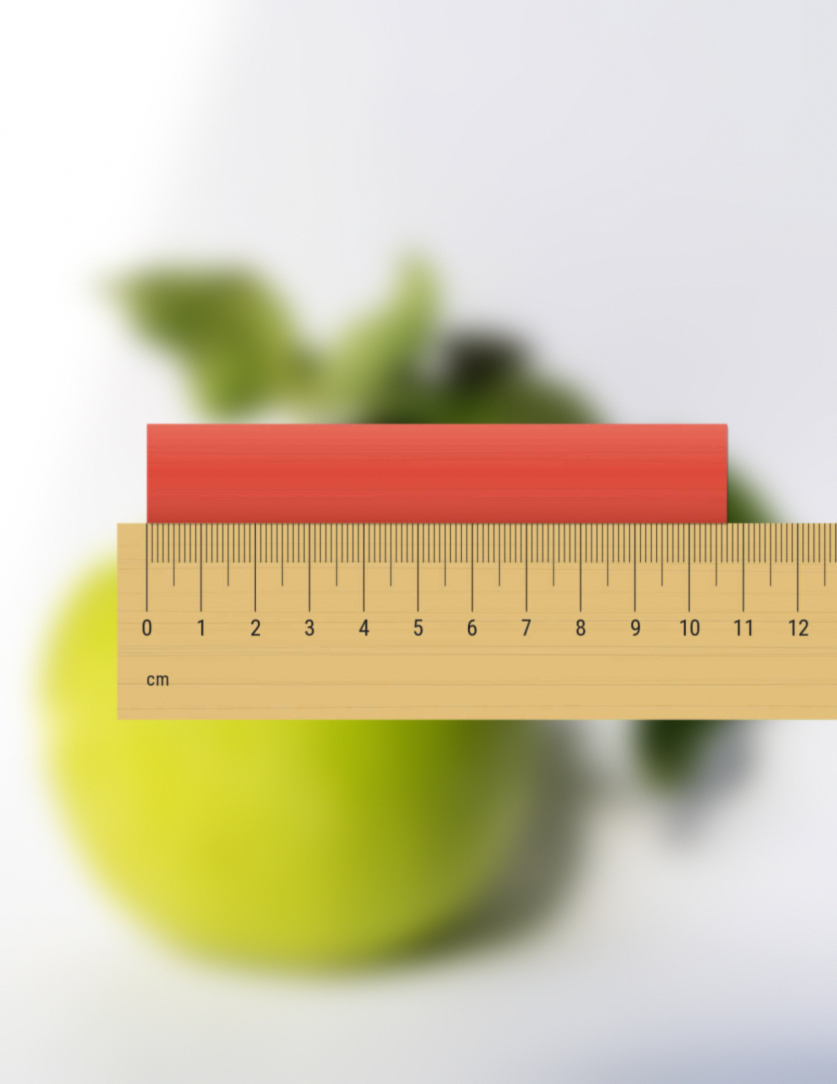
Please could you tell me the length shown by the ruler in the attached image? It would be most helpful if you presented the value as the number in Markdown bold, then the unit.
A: **10.7** cm
